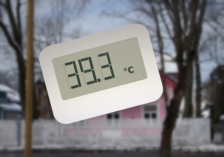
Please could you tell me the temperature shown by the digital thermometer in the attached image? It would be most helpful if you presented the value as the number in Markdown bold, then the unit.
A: **39.3** °C
